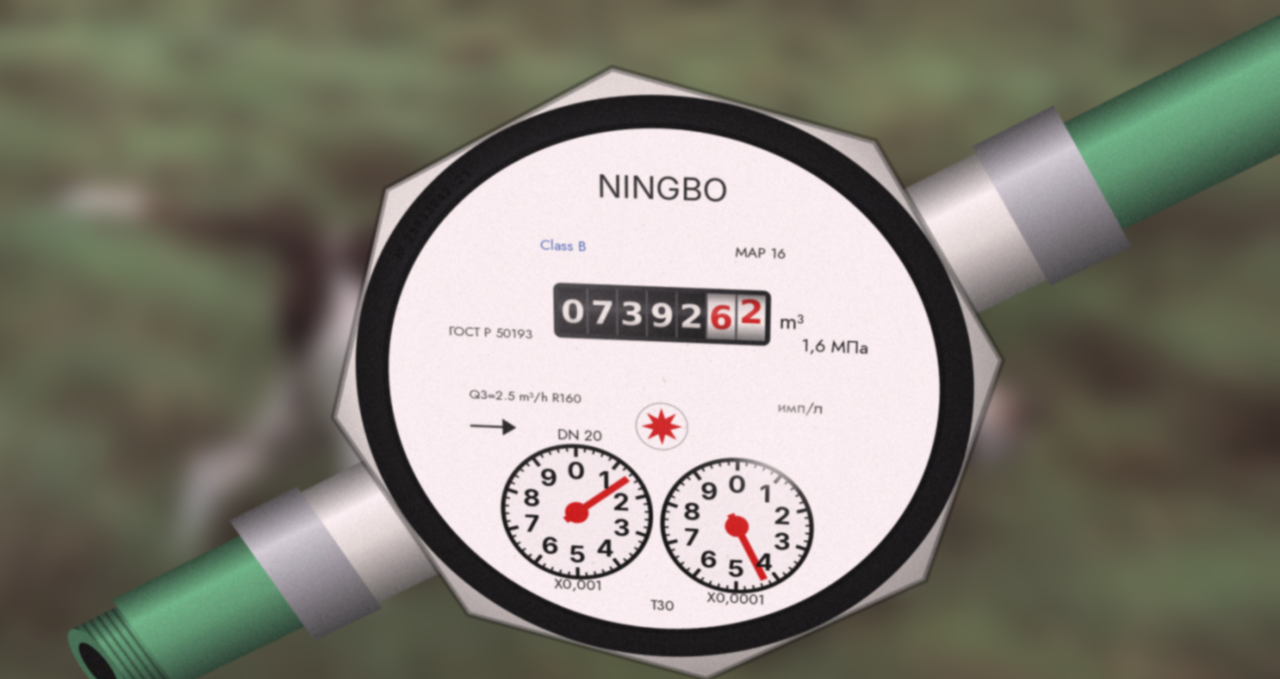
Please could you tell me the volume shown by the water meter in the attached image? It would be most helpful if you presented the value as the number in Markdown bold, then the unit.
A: **7392.6214** m³
